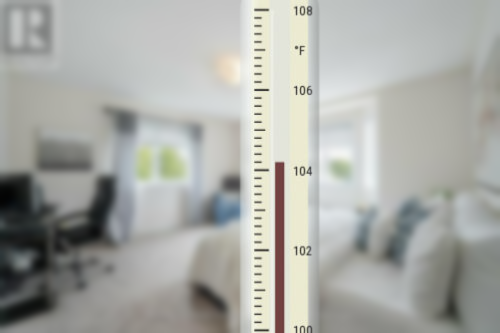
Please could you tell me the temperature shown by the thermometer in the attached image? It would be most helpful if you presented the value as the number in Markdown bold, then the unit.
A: **104.2** °F
